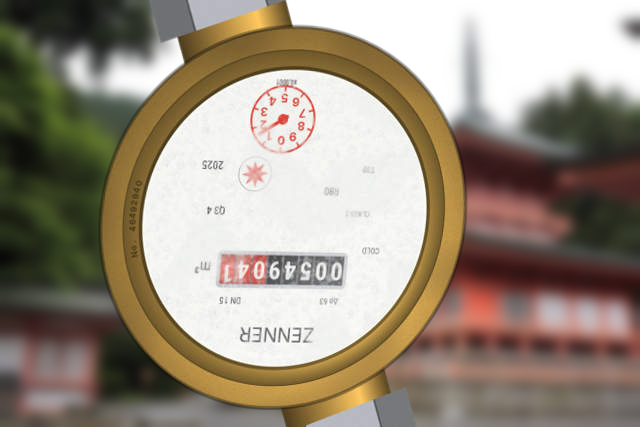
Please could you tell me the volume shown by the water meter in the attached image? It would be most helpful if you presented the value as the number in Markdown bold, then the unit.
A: **549.0411** m³
